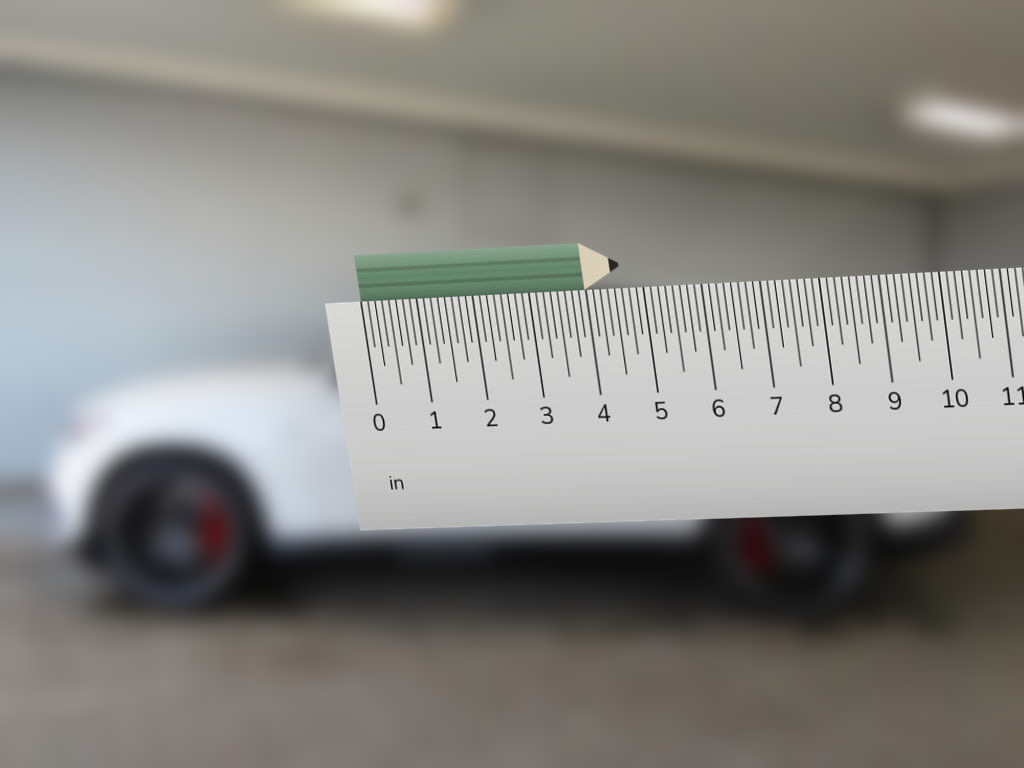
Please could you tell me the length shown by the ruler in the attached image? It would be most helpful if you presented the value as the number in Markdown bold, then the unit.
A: **4.625** in
